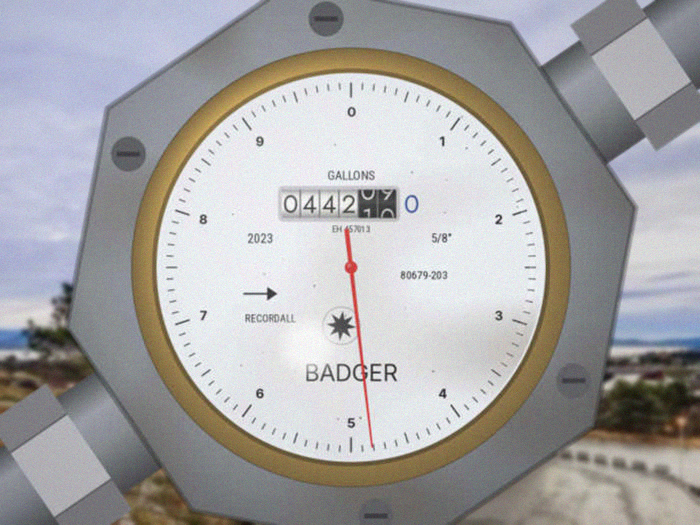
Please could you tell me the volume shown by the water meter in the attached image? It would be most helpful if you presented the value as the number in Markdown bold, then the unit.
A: **442094.8** gal
